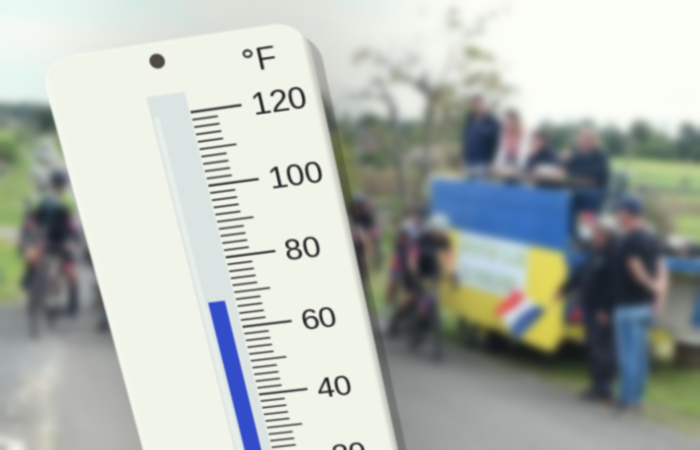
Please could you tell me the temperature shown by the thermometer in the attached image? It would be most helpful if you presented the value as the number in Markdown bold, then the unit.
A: **68** °F
